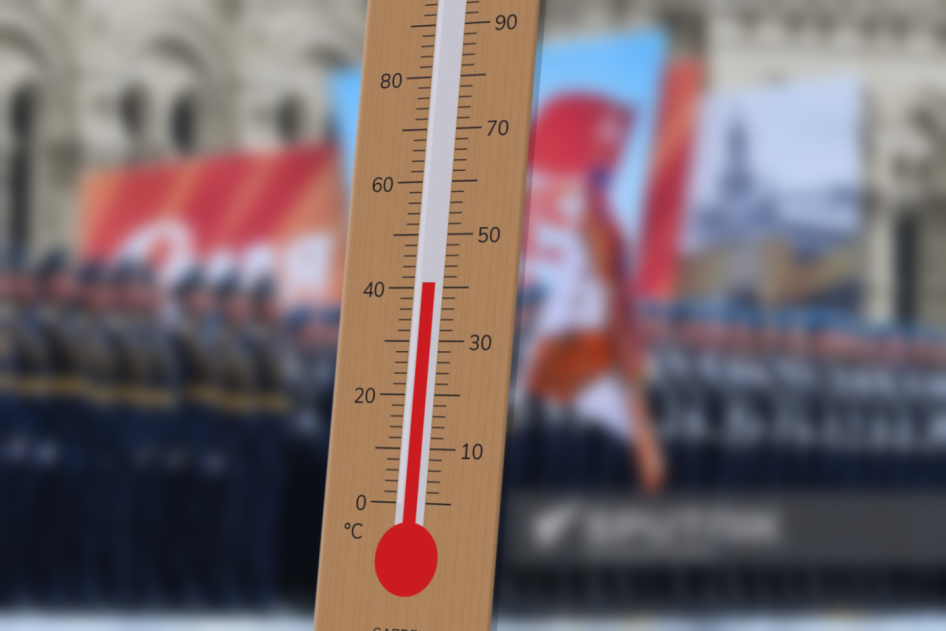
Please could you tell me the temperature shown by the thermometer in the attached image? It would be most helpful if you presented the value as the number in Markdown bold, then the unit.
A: **41** °C
